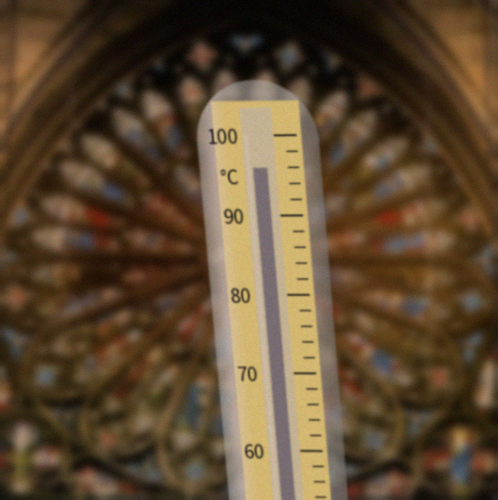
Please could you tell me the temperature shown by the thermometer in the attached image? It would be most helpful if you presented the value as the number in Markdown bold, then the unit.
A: **96** °C
